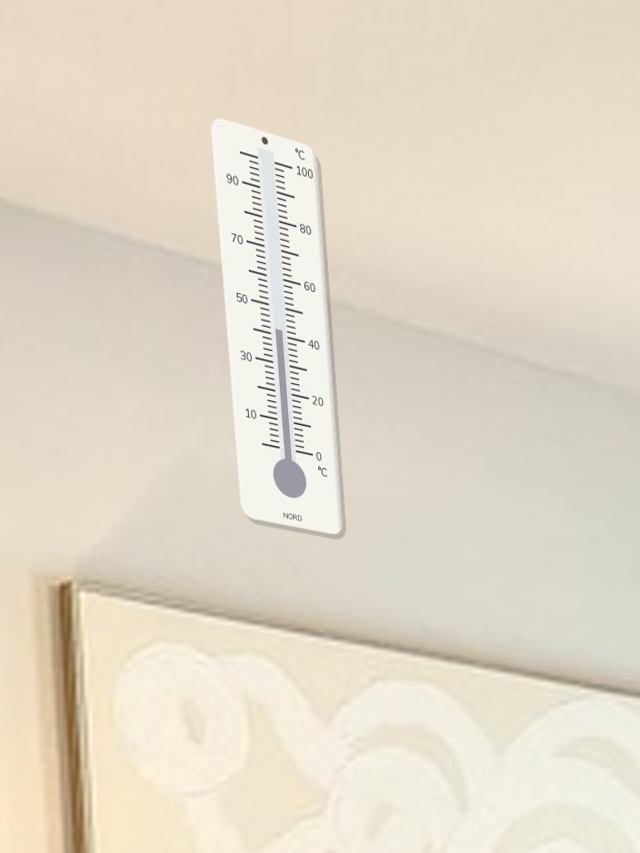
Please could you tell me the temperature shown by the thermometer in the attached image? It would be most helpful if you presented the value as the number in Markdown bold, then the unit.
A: **42** °C
